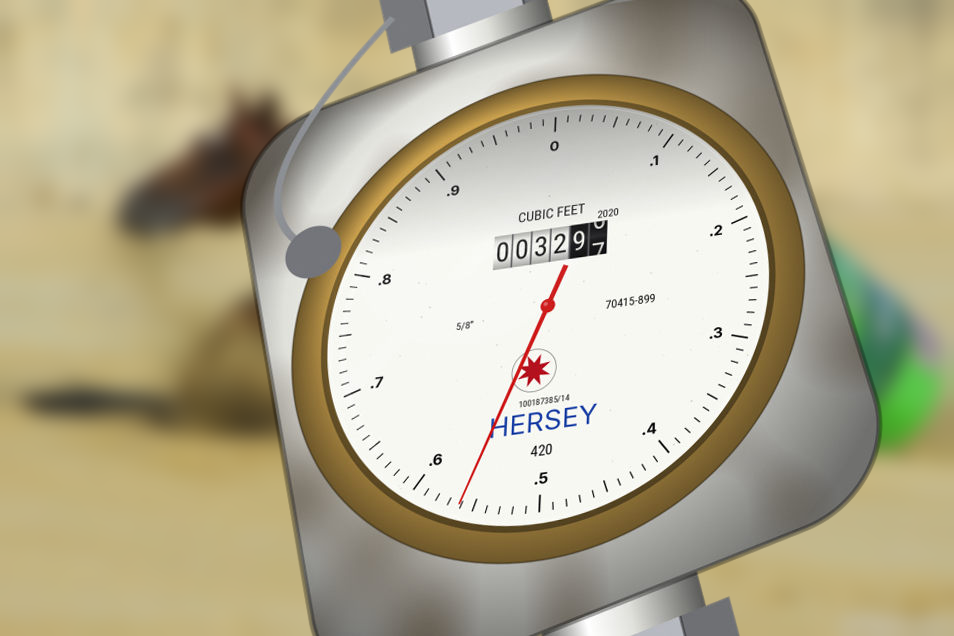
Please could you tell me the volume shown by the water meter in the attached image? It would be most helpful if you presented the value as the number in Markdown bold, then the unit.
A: **3296.56** ft³
